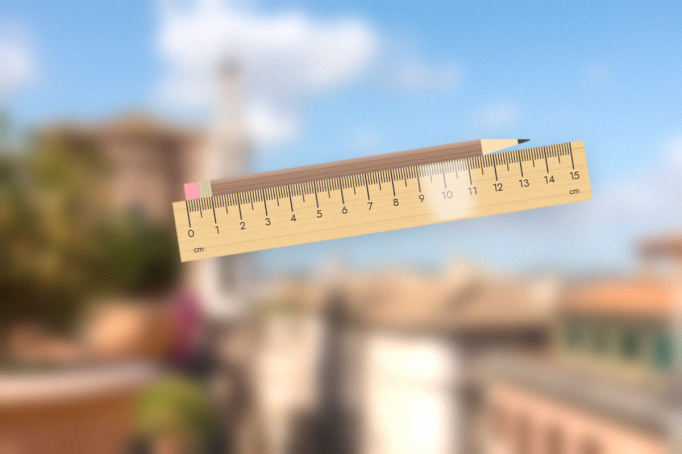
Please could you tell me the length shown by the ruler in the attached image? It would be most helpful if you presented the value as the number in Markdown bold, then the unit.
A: **13.5** cm
